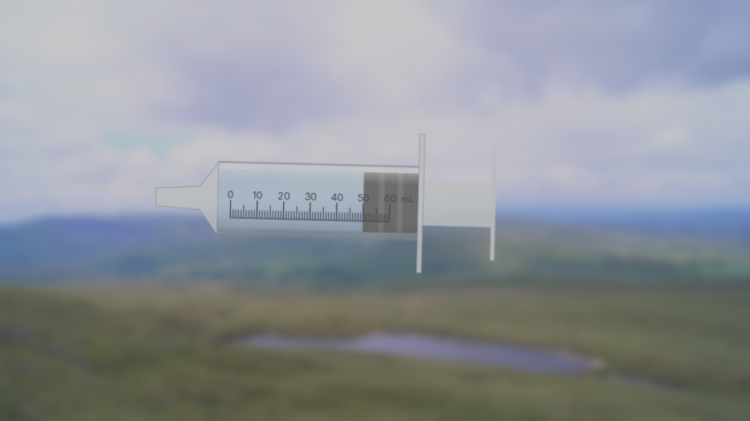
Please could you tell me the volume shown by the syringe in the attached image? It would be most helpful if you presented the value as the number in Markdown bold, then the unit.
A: **50** mL
